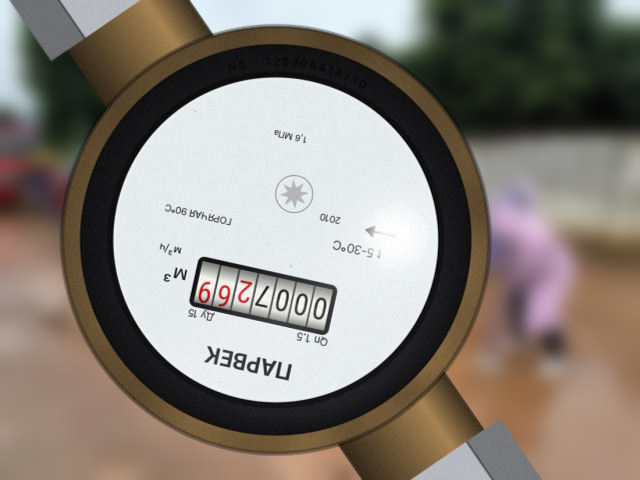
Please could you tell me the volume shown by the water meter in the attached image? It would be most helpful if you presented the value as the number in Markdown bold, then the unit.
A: **7.269** m³
